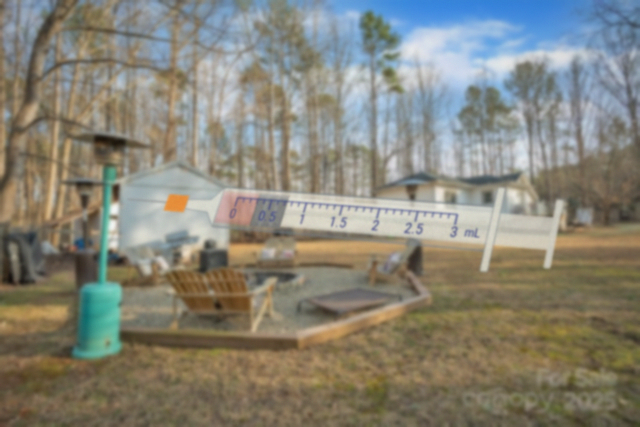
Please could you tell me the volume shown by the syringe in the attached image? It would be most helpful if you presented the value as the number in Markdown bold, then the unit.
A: **0.3** mL
